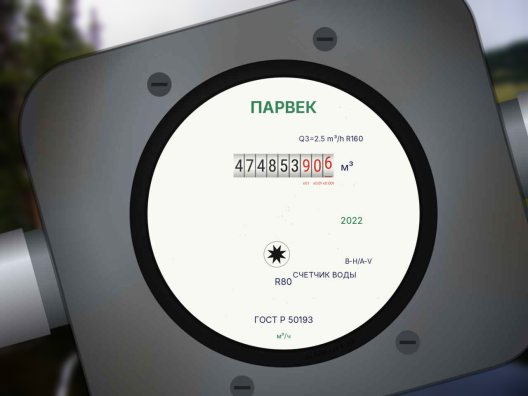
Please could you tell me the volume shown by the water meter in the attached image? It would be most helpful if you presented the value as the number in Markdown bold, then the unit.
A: **474853.906** m³
